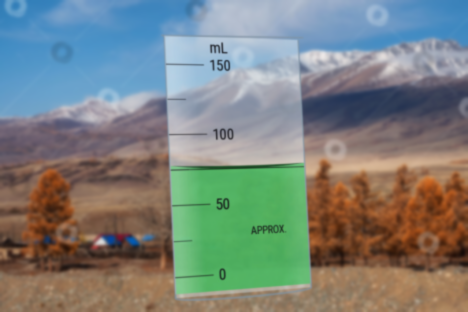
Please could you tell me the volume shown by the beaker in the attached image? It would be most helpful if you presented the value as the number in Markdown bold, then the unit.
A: **75** mL
